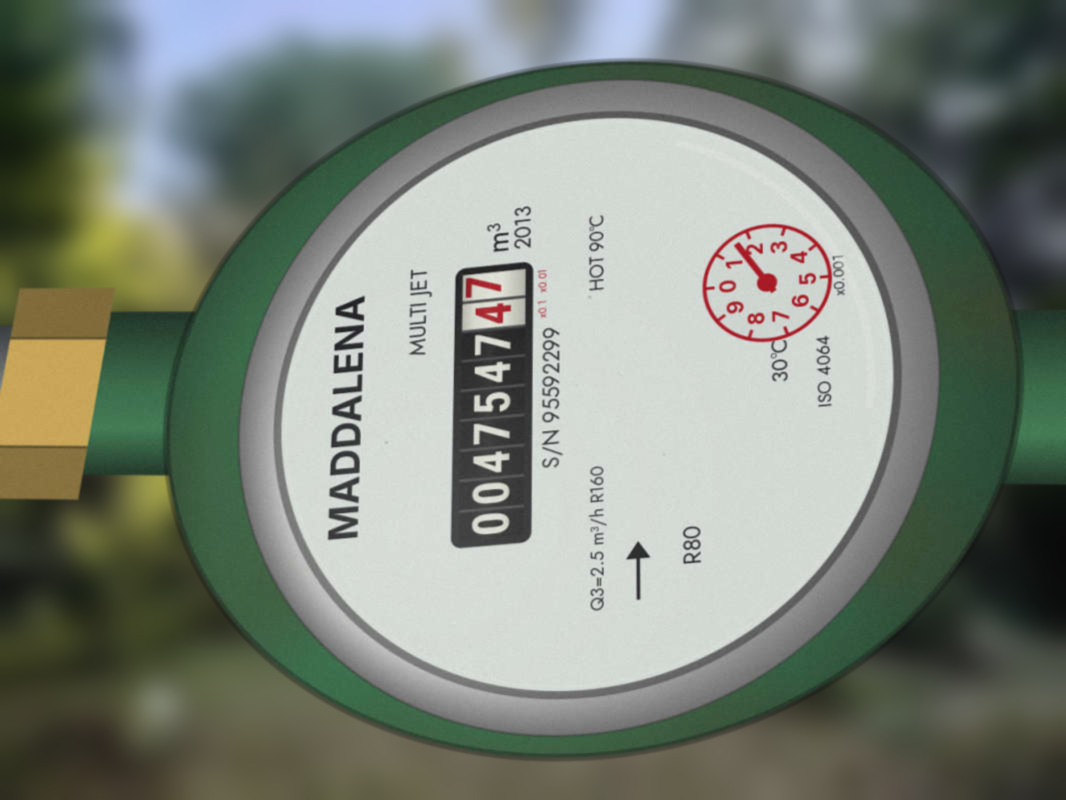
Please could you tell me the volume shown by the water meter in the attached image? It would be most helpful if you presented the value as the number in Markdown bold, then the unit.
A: **47547.471** m³
